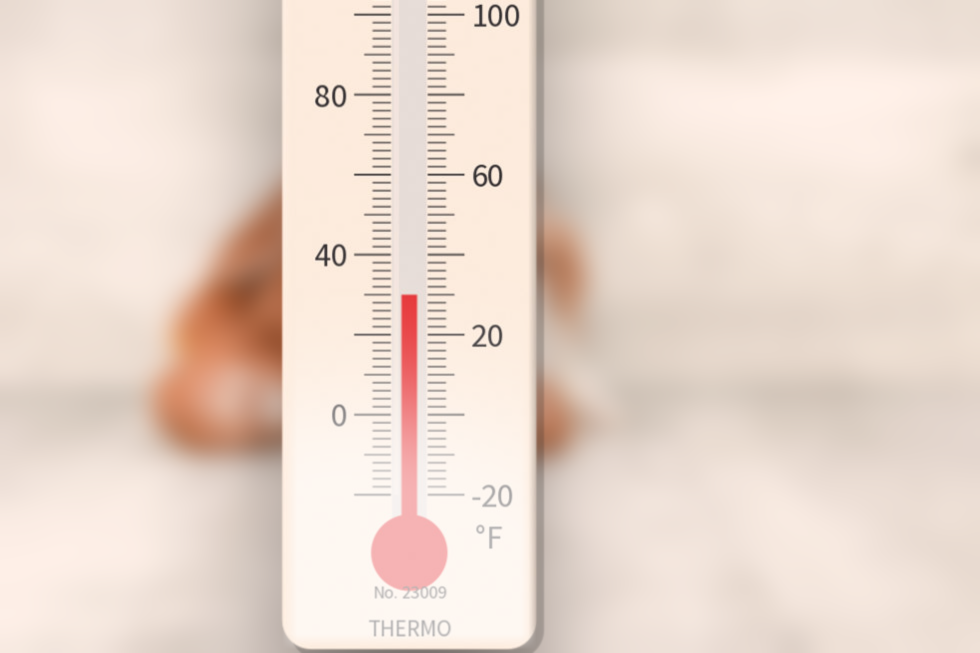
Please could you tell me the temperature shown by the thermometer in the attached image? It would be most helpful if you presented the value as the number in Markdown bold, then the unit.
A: **30** °F
